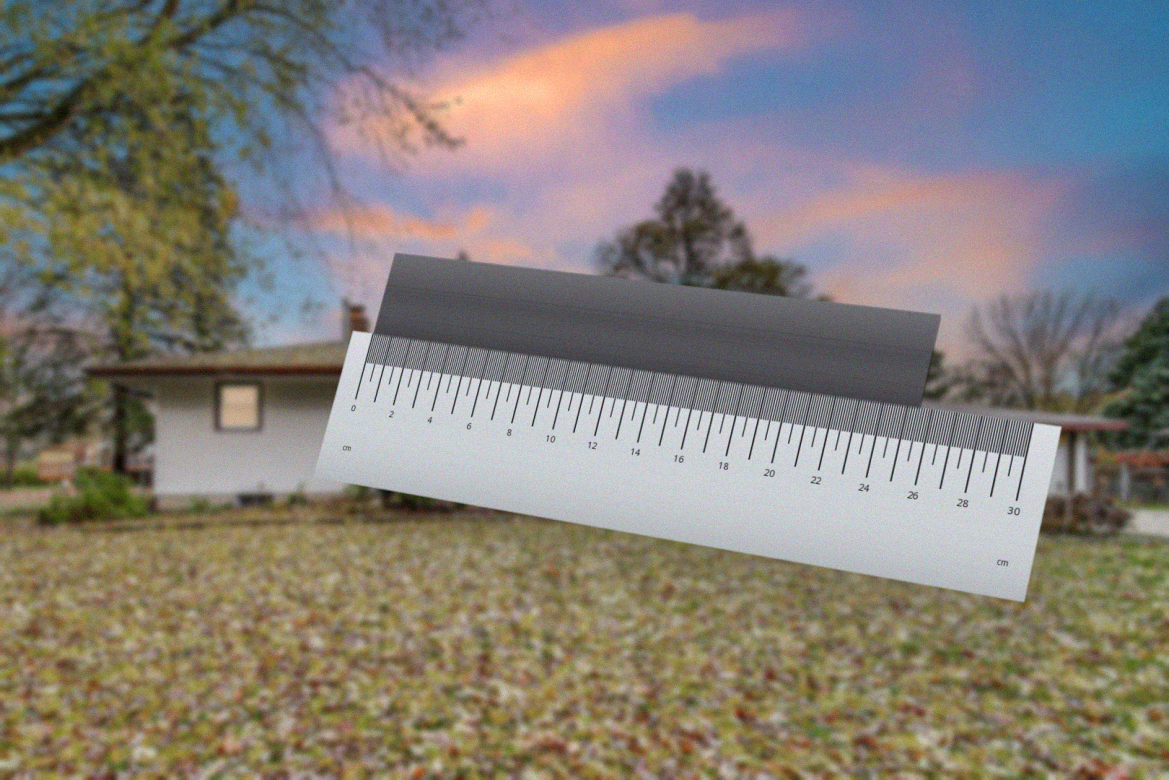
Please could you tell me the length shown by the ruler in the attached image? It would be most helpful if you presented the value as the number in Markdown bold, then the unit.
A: **25.5** cm
